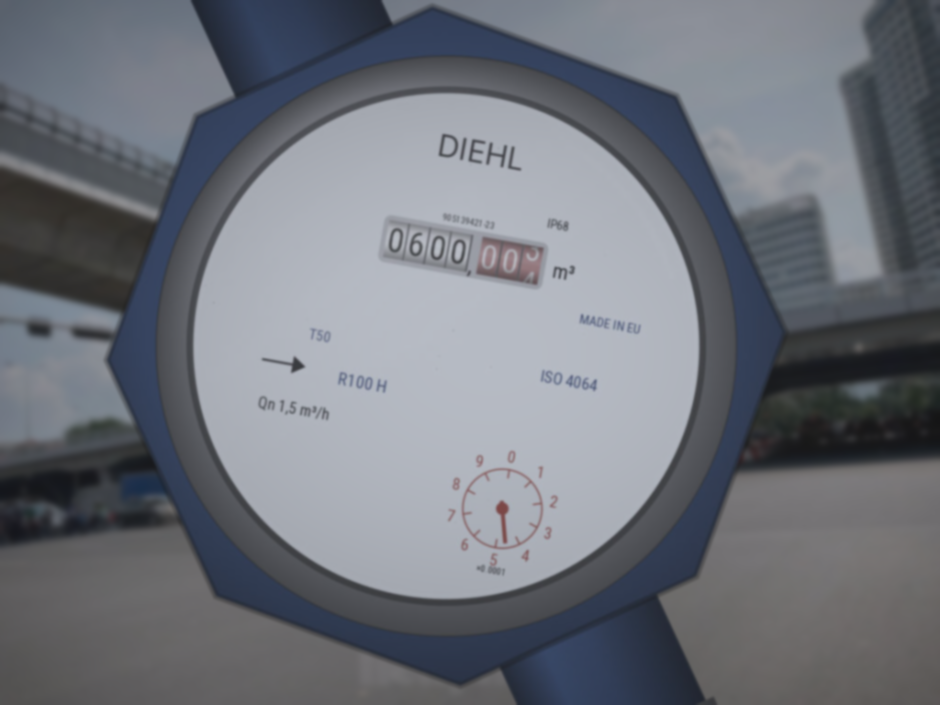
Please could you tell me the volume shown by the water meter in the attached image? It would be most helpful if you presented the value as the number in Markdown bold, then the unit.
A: **600.0034** m³
